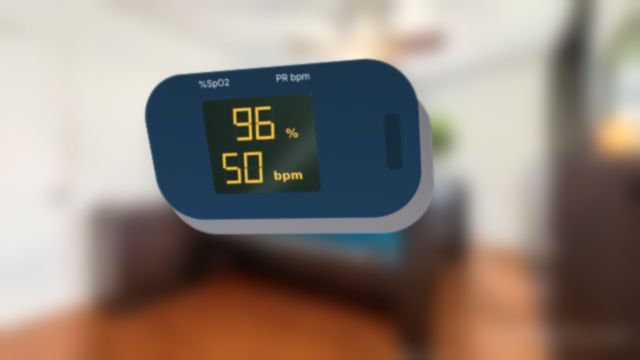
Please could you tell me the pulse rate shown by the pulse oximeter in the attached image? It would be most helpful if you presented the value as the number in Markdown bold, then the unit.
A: **50** bpm
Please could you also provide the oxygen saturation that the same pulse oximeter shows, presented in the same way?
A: **96** %
